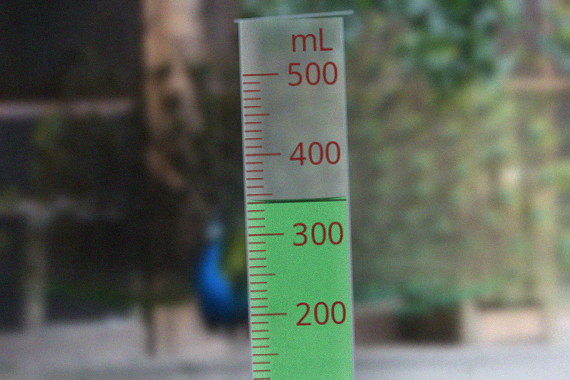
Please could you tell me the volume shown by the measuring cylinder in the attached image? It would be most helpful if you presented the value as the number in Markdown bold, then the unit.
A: **340** mL
